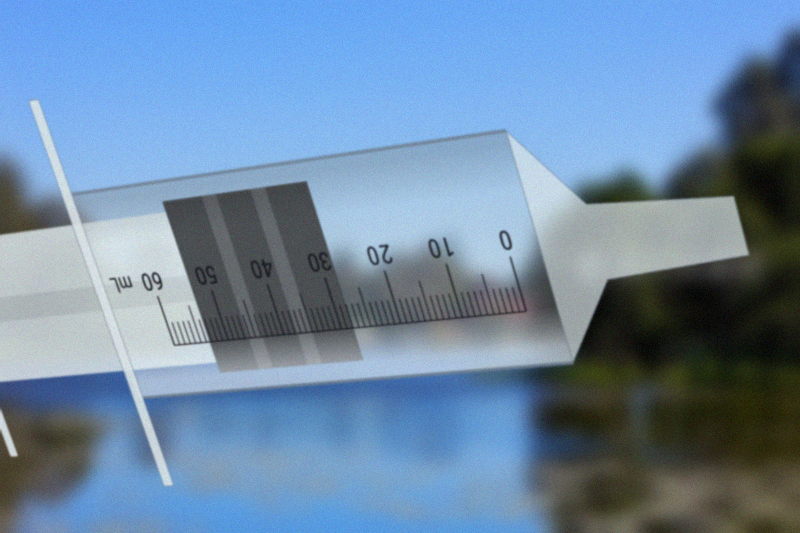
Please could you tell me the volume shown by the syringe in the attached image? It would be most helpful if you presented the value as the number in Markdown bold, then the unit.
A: **28** mL
